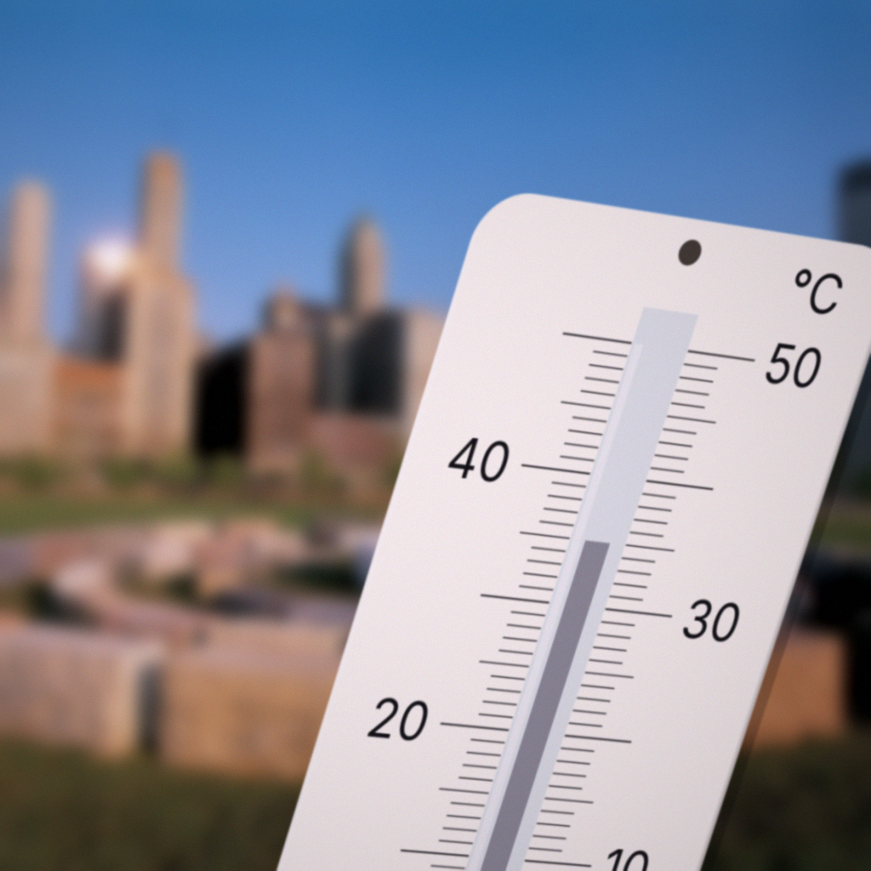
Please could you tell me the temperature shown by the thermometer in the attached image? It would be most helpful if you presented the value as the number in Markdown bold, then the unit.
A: **35** °C
